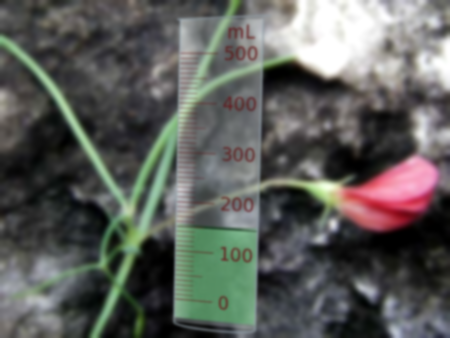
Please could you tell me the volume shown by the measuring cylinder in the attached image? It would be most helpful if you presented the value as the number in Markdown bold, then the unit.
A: **150** mL
